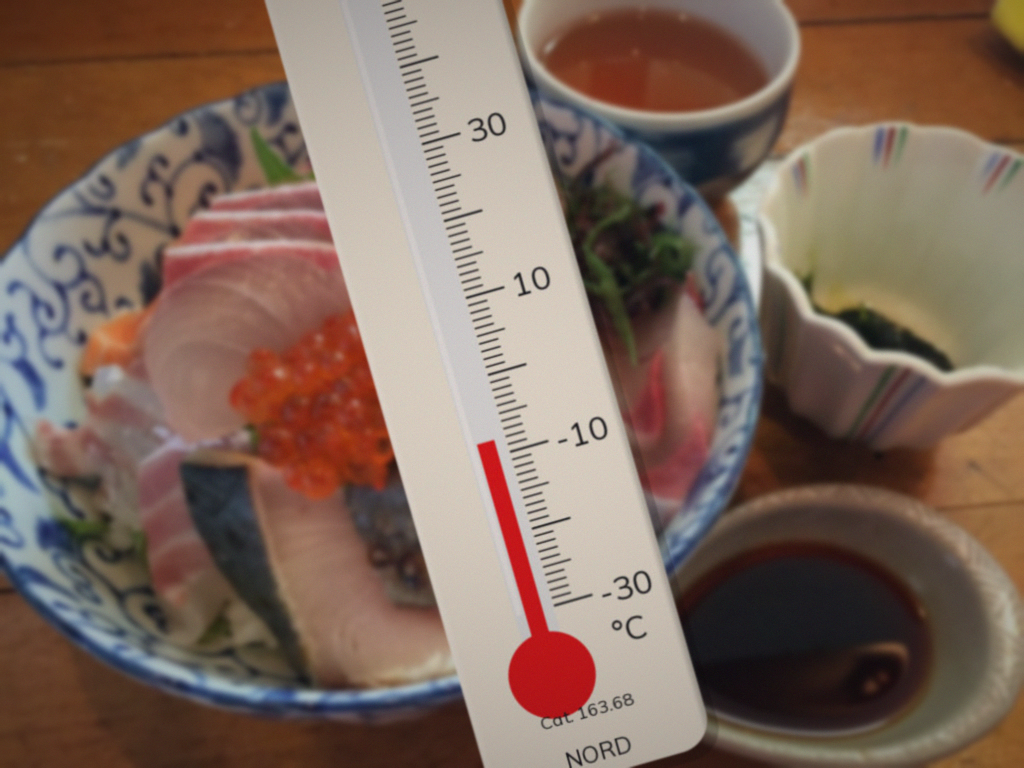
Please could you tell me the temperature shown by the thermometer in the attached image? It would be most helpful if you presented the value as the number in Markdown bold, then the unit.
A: **-8** °C
